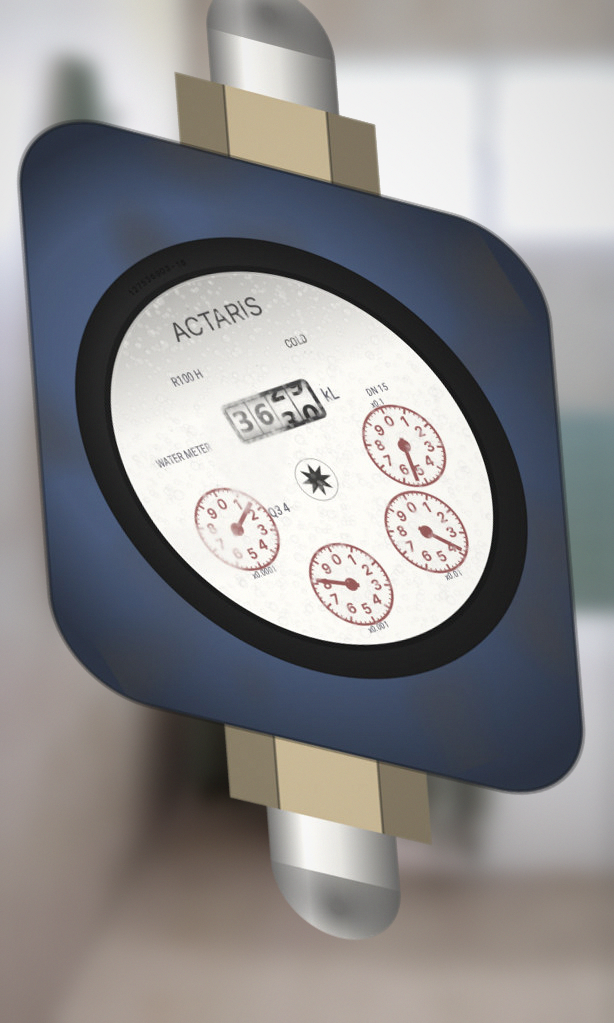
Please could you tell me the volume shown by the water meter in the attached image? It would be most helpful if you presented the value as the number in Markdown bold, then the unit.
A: **3629.5381** kL
